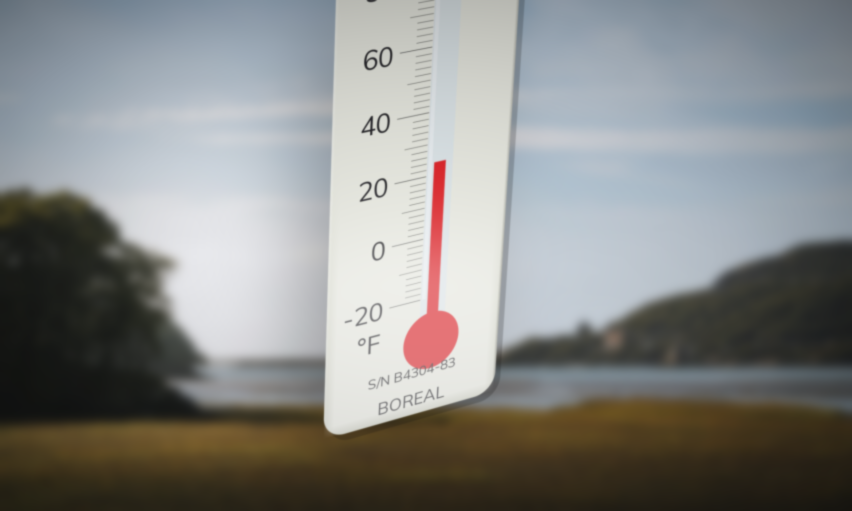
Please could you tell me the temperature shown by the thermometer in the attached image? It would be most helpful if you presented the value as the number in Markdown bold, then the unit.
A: **24** °F
